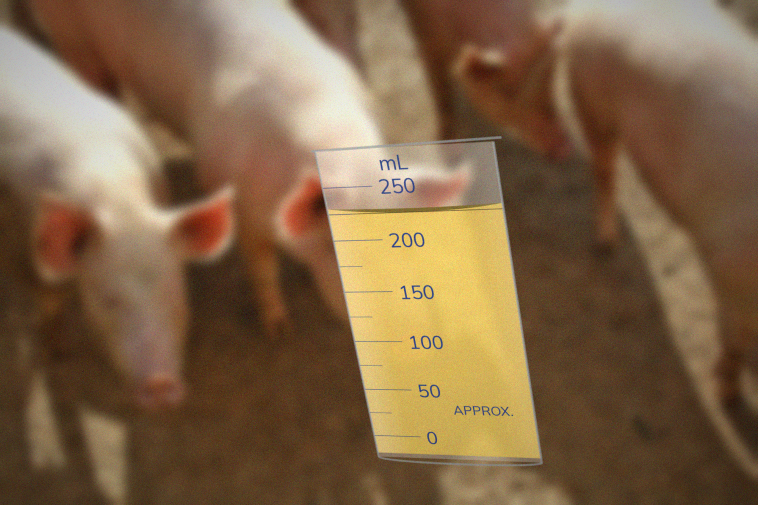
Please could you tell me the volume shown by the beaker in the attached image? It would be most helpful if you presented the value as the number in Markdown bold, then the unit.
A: **225** mL
